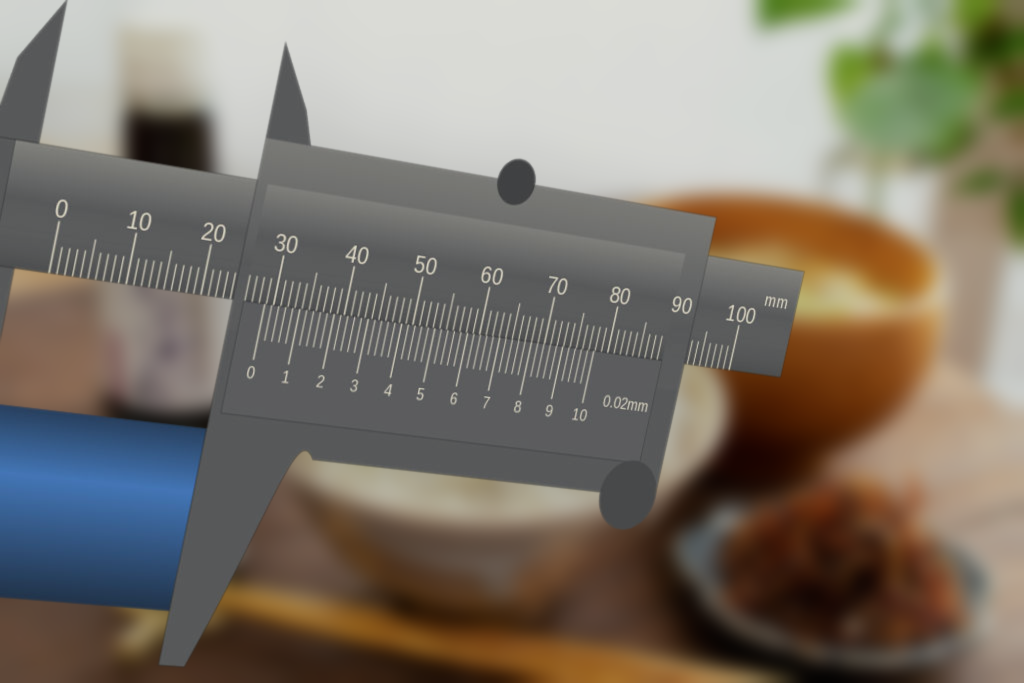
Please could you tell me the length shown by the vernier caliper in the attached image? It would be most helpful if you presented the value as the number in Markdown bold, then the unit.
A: **28.8** mm
